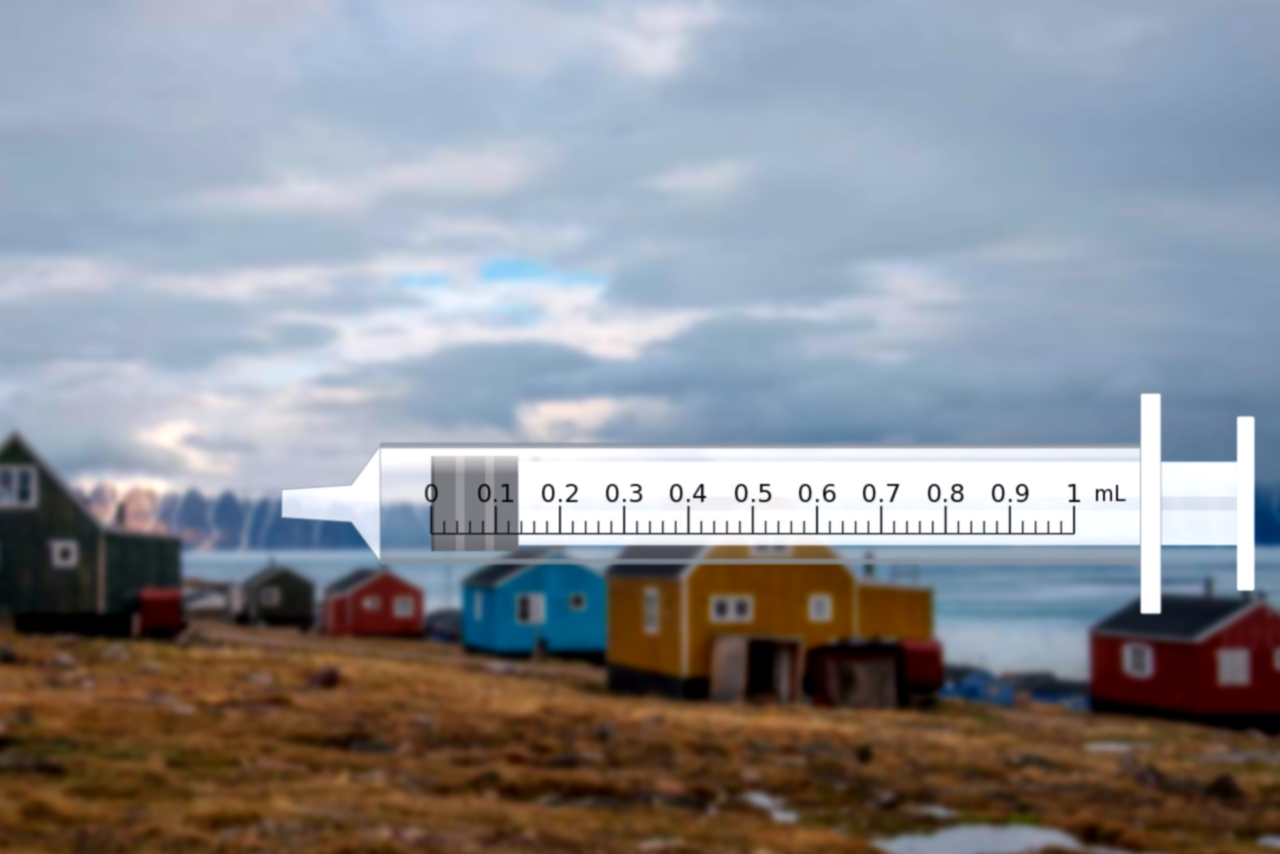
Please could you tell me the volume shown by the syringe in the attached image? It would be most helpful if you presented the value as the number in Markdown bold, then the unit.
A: **0** mL
